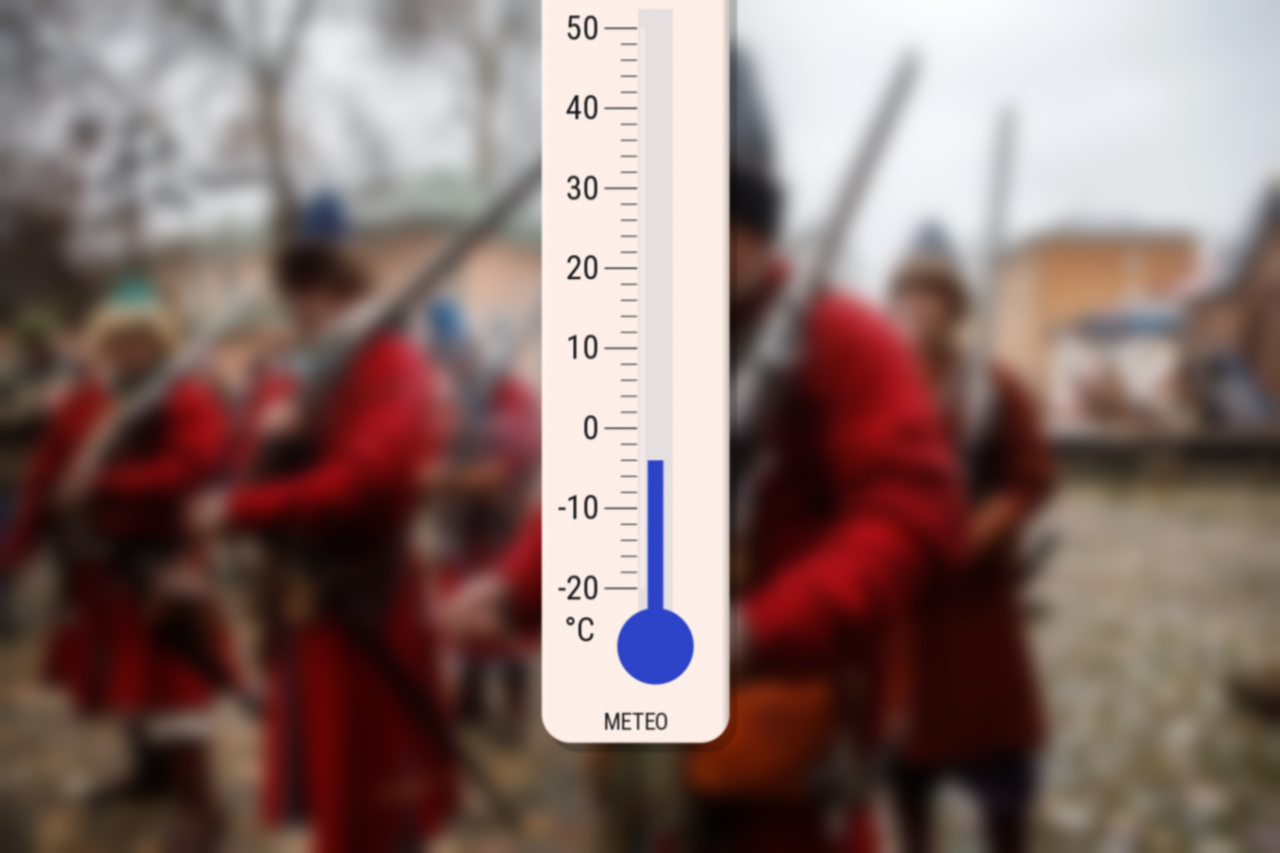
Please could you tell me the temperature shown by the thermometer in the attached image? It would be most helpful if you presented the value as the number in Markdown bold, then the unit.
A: **-4** °C
